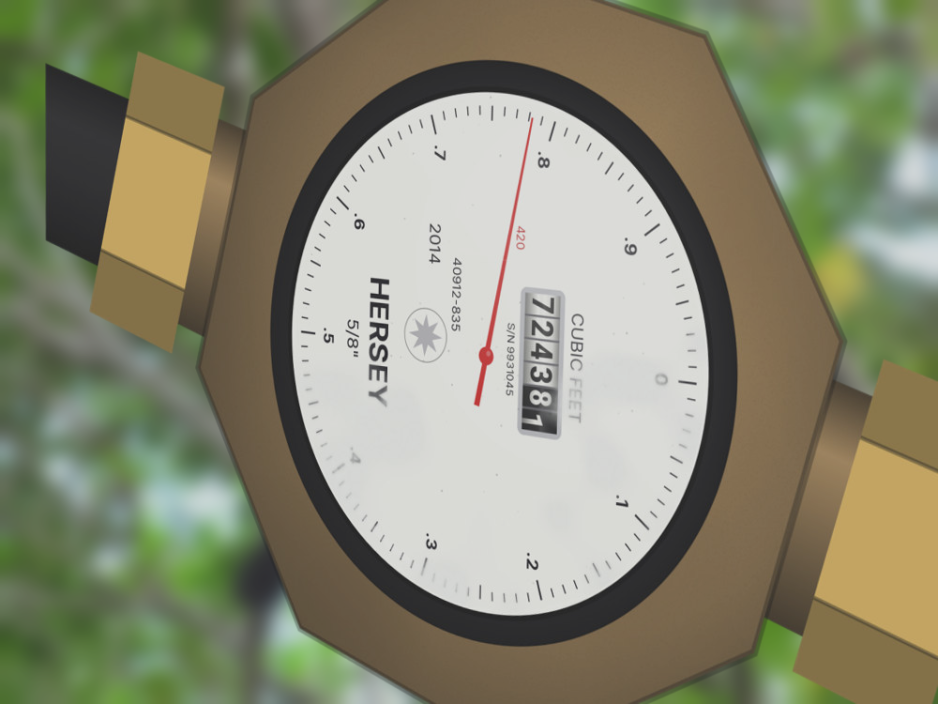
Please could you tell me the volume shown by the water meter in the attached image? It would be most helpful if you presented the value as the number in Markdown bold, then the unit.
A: **724380.78** ft³
